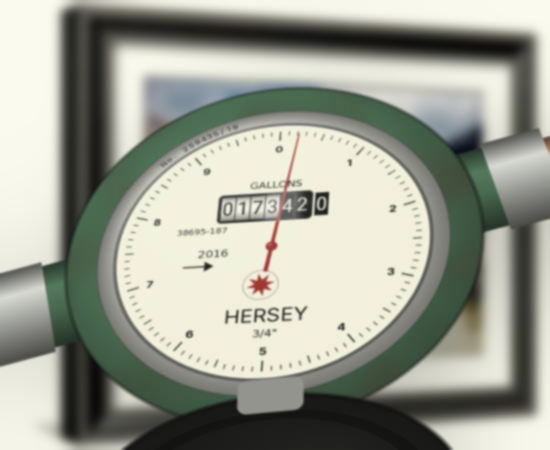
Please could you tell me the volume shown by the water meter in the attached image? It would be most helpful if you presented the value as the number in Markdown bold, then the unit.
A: **173420.2** gal
